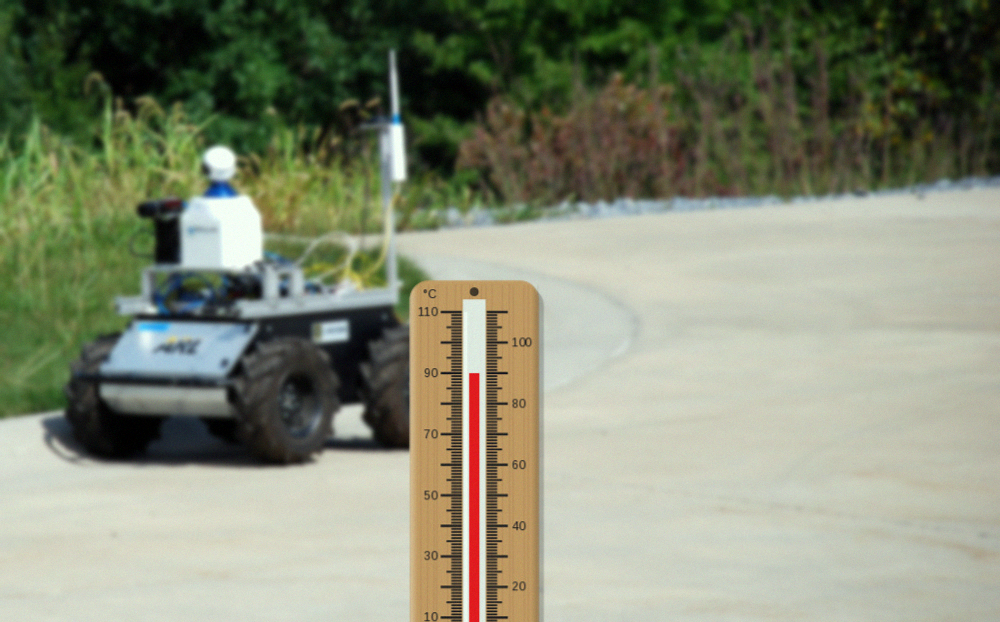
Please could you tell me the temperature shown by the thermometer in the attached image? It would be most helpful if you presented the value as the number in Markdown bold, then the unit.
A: **90** °C
